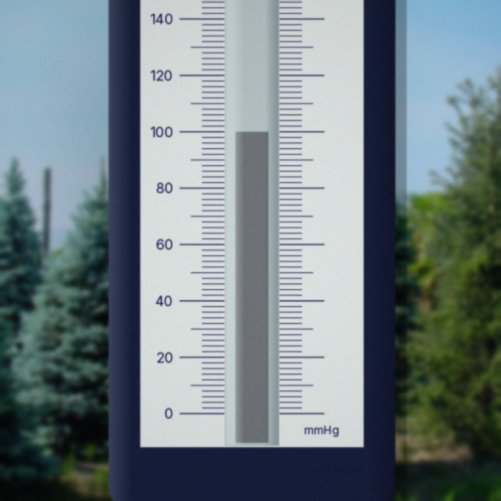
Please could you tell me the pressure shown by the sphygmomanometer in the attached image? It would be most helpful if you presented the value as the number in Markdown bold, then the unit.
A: **100** mmHg
